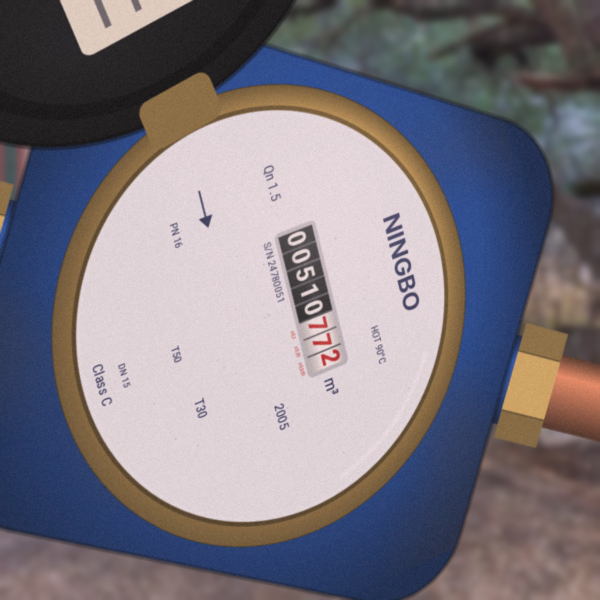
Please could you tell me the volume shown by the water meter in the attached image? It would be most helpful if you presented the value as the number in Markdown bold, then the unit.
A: **510.772** m³
